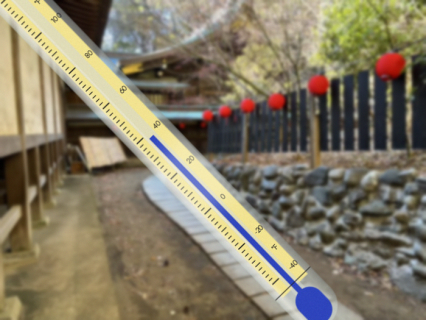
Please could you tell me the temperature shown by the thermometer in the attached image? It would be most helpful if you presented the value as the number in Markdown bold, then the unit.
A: **38** °F
